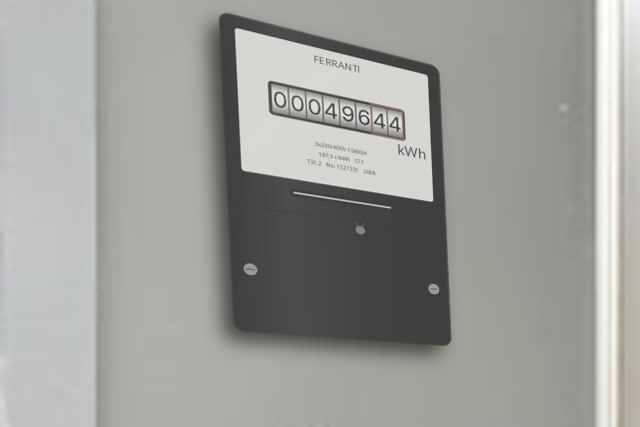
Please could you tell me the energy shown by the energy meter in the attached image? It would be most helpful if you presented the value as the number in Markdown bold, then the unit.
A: **496.44** kWh
